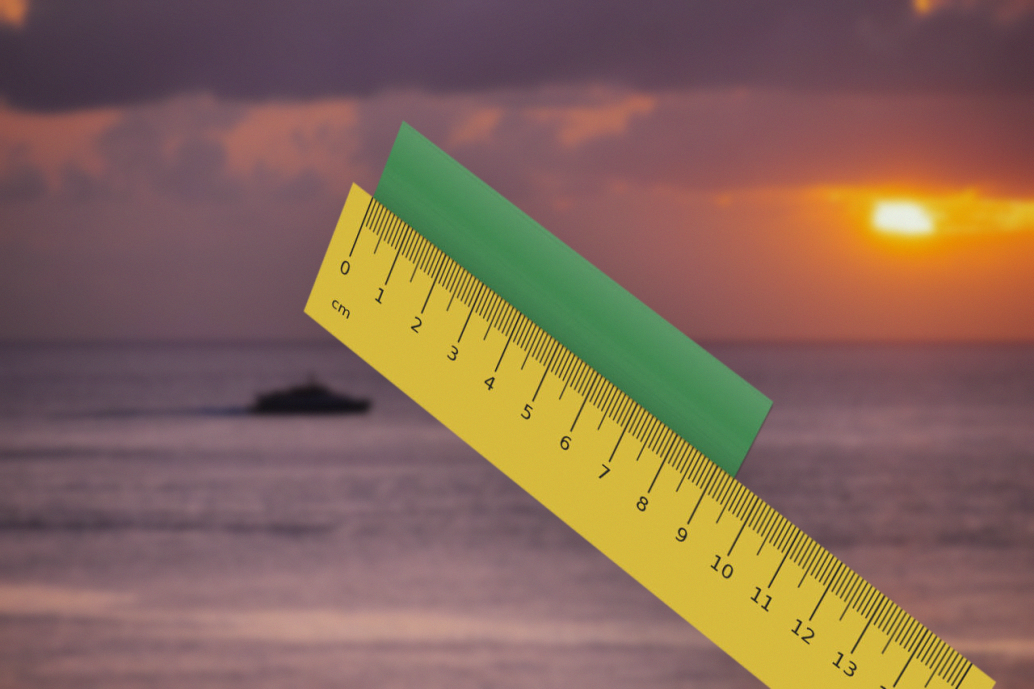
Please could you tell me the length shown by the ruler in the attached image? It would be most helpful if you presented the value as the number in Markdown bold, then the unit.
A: **9.4** cm
